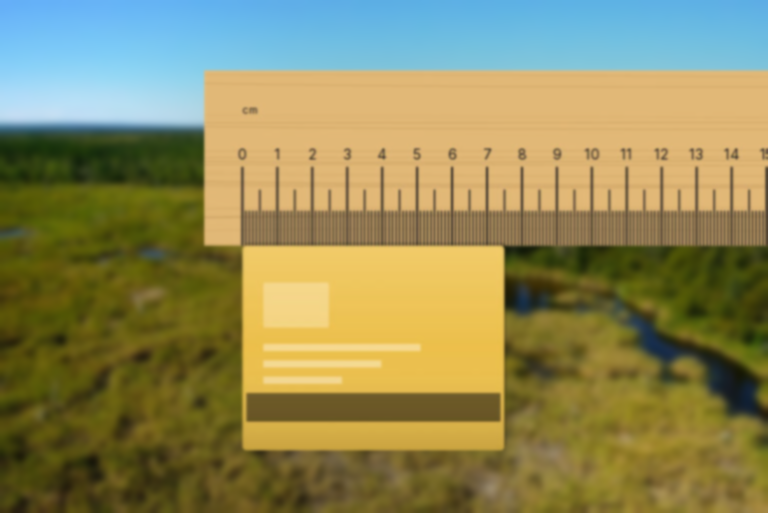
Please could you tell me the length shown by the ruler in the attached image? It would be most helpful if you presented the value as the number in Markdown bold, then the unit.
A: **7.5** cm
